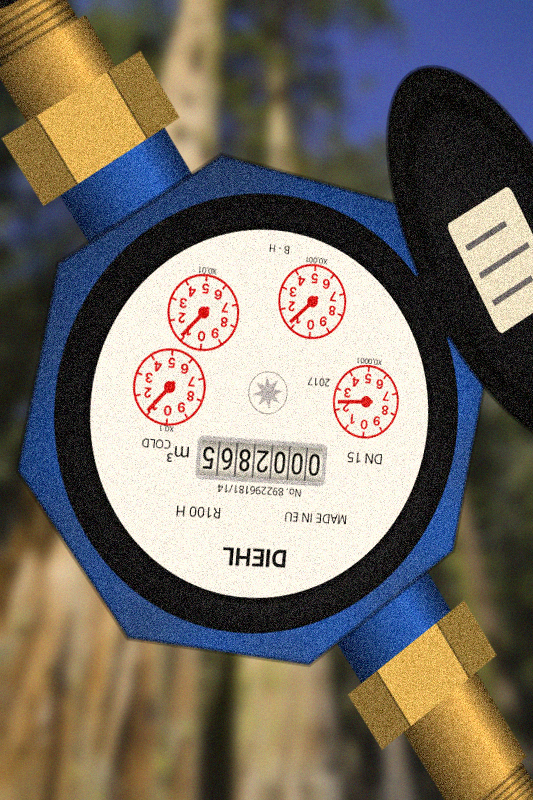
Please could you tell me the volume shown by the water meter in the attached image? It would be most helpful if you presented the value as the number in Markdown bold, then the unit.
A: **2865.1112** m³
